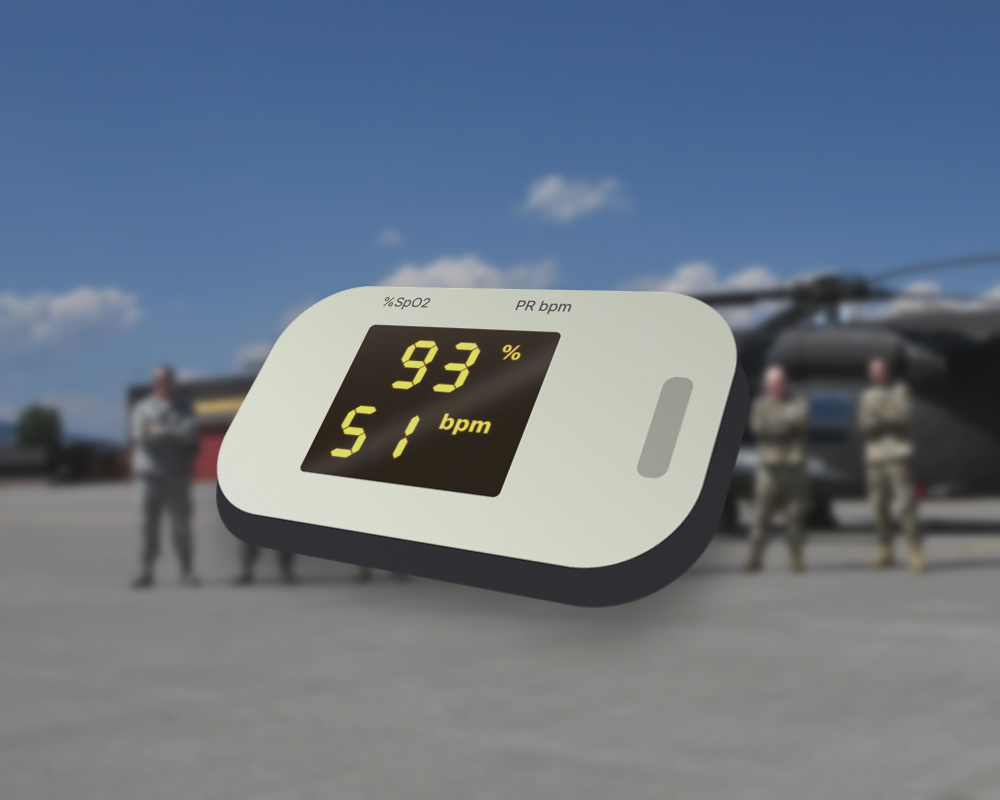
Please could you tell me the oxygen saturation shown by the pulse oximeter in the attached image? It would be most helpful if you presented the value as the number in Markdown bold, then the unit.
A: **93** %
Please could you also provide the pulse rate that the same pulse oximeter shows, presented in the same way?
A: **51** bpm
